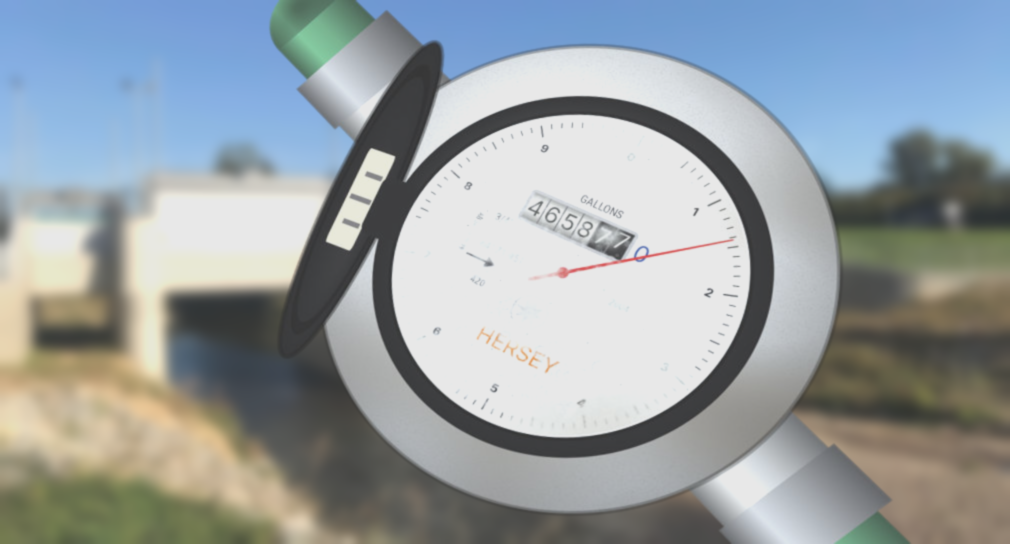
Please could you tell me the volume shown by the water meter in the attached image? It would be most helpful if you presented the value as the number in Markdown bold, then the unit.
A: **4658771.4** gal
